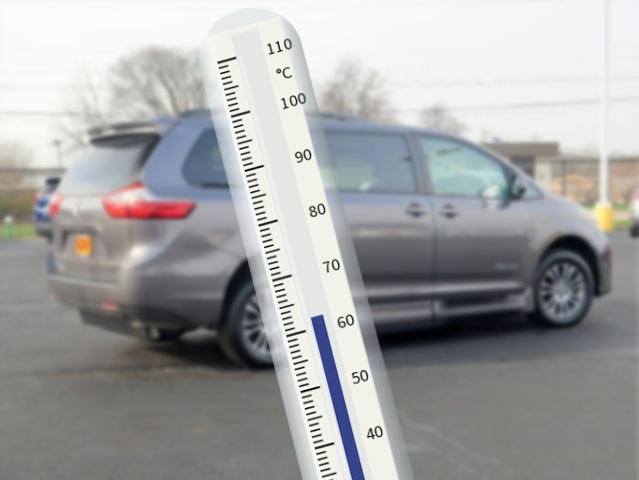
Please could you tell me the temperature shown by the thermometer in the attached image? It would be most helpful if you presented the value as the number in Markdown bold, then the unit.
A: **62** °C
